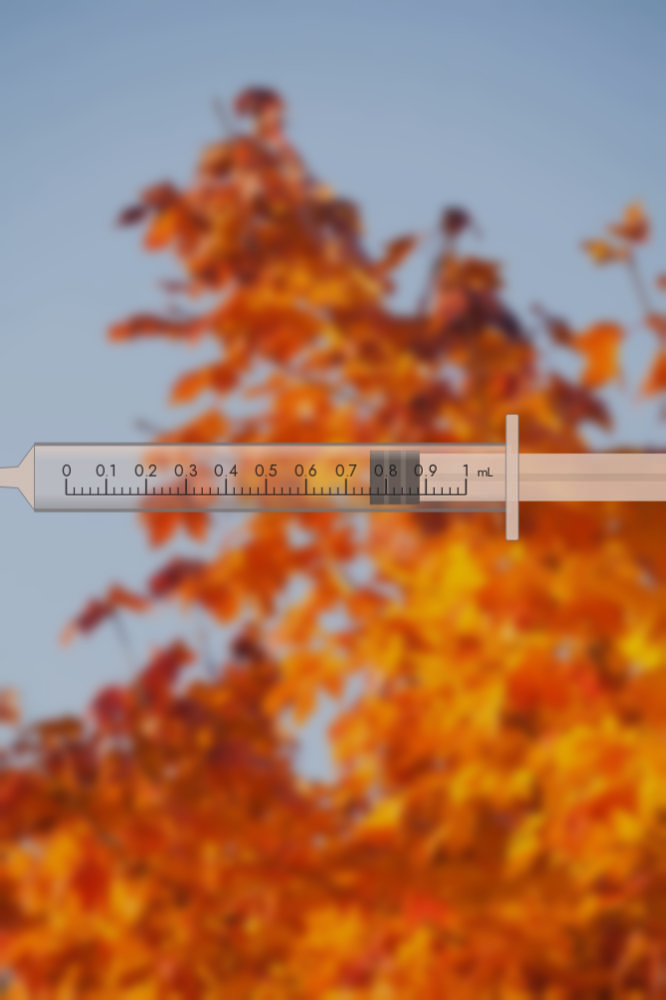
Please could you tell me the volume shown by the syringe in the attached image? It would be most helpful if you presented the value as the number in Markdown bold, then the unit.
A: **0.76** mL
